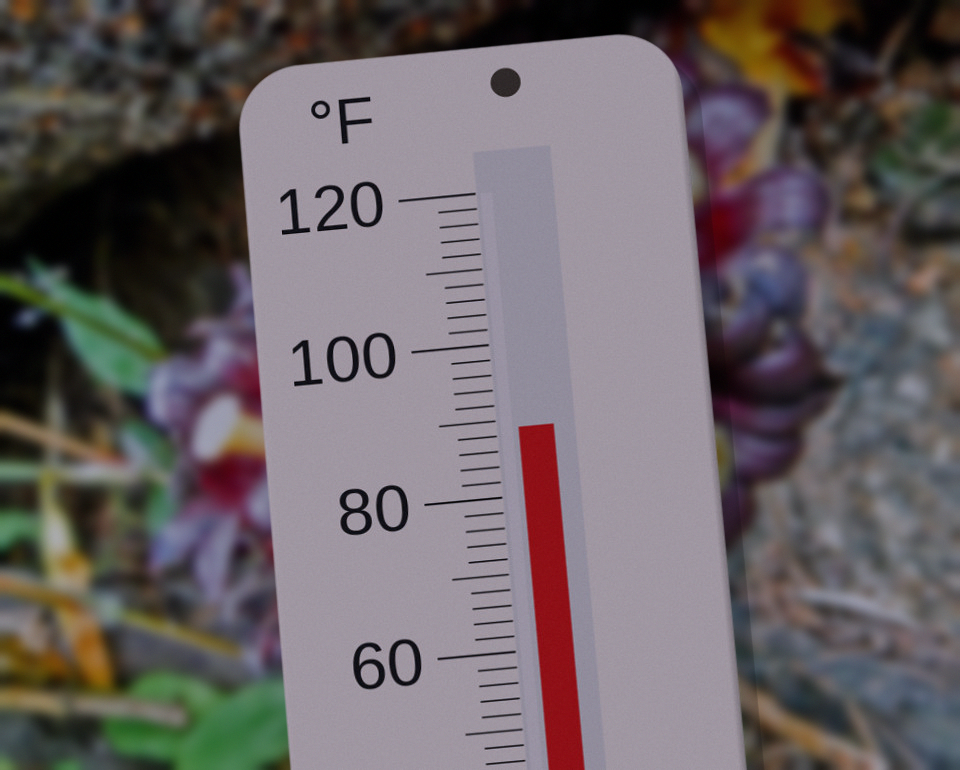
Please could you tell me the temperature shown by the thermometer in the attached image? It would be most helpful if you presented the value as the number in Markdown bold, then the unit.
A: **89** °F
